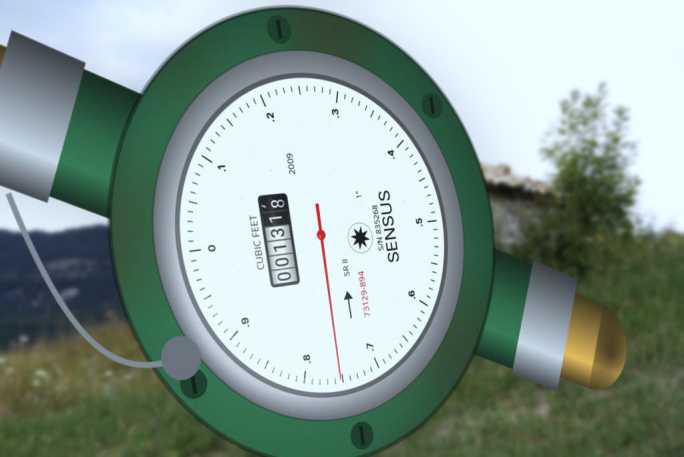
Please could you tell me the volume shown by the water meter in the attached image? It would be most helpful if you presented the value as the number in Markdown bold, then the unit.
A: **1317.75** ft³
